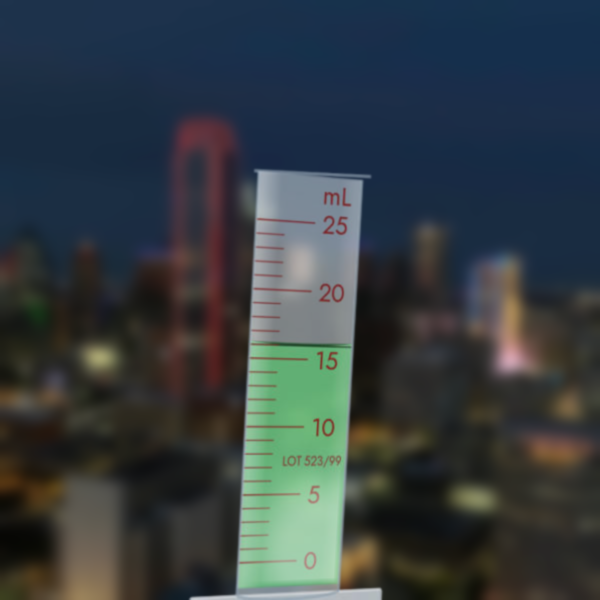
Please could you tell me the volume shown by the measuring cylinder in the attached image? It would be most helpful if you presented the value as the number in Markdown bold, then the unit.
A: **16** mL
